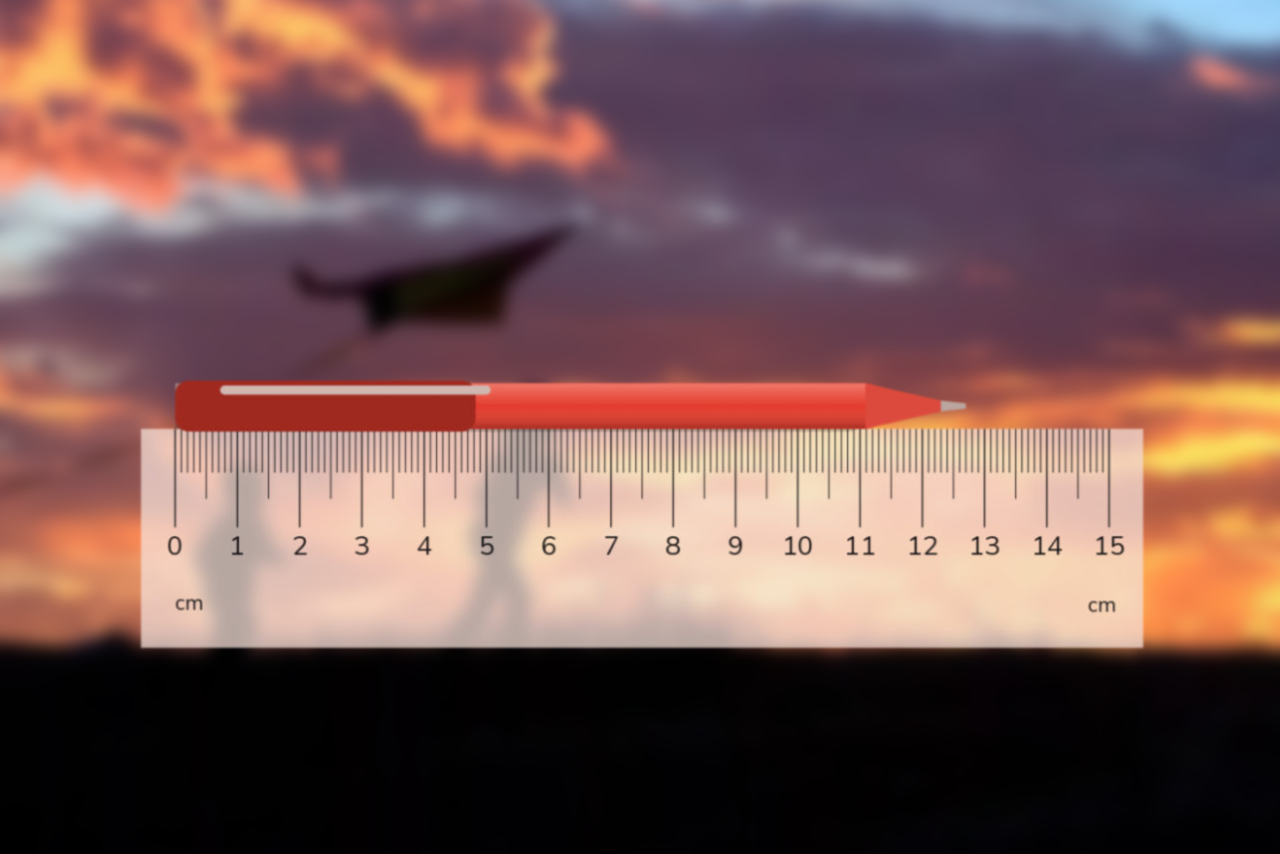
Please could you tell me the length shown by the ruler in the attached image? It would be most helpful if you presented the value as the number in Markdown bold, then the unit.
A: **12.7** cm
